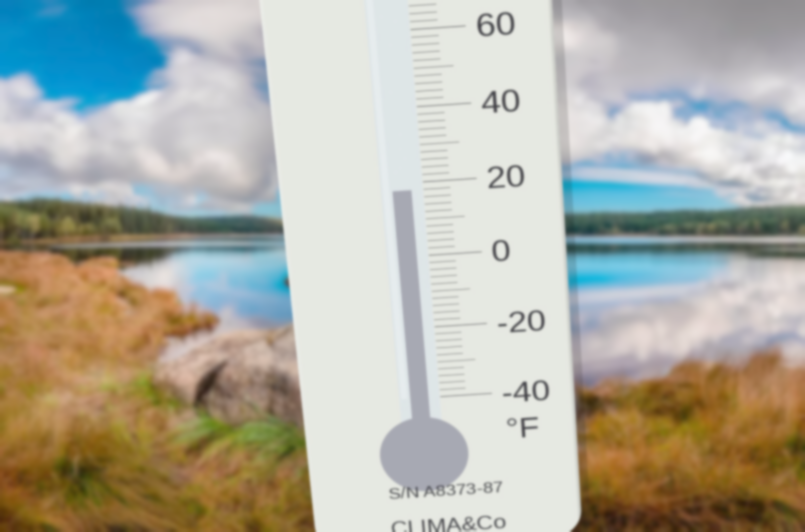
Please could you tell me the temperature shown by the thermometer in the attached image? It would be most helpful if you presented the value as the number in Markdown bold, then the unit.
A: **18** °F
